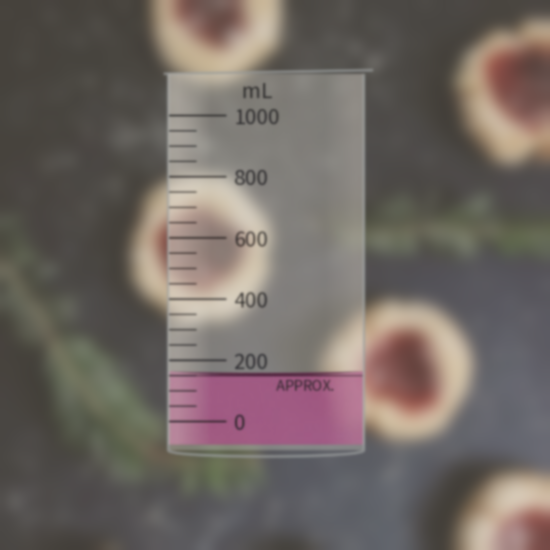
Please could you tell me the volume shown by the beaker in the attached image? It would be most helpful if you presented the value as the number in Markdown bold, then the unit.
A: **150** mL
